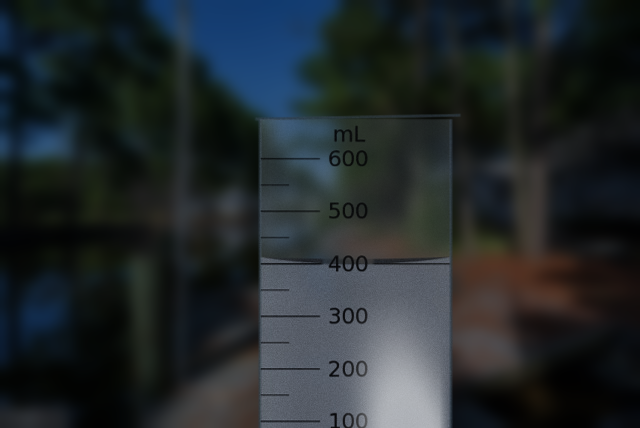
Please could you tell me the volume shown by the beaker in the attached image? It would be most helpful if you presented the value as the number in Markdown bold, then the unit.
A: **400** mL
